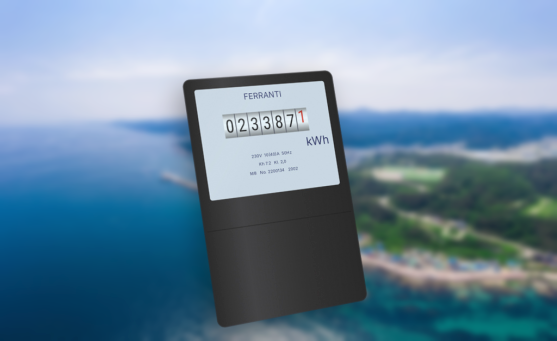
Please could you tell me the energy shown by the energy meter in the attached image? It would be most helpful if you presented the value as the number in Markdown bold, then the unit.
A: **23387.1** kWh
